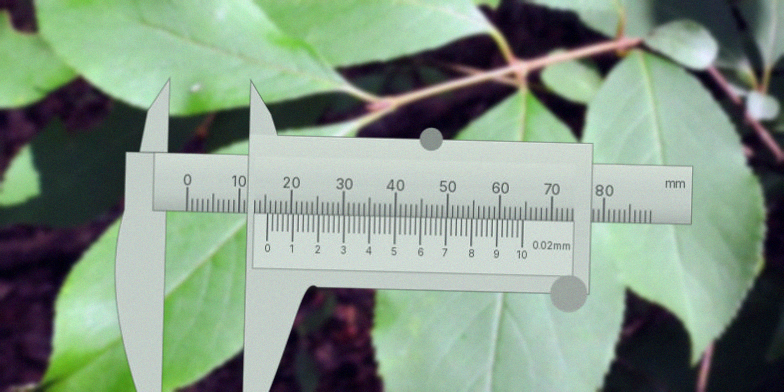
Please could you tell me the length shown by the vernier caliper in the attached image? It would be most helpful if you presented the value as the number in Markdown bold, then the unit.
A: **15.5** mm
